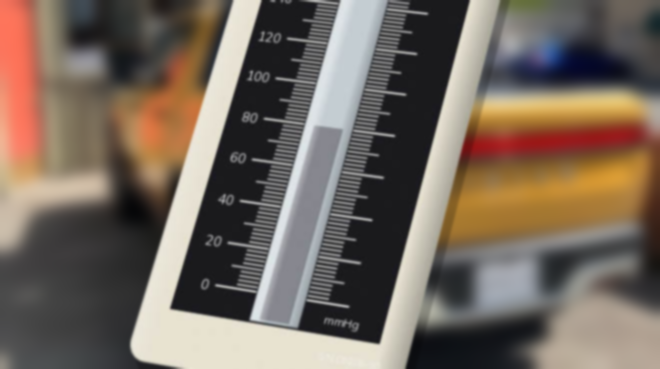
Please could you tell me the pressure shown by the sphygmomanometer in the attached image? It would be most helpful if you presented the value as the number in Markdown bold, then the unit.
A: **80** mmHg
